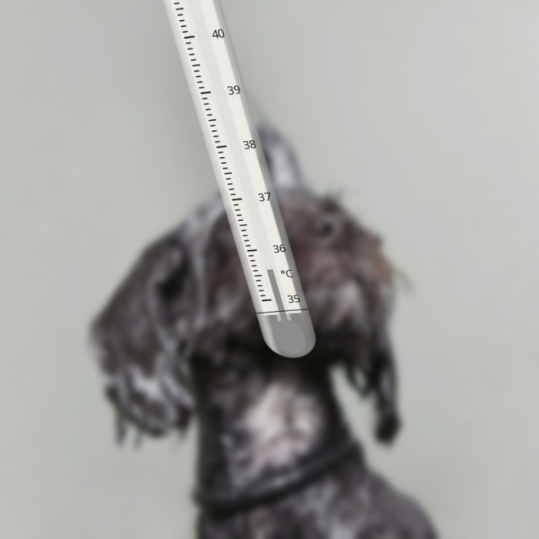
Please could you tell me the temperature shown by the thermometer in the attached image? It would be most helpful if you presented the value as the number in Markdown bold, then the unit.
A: **35.6** °C
